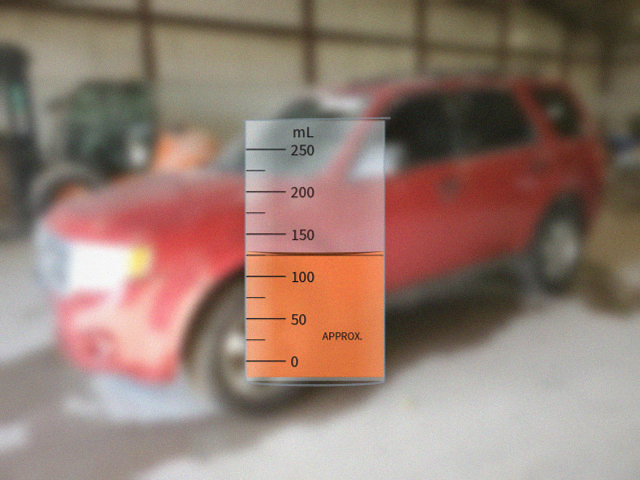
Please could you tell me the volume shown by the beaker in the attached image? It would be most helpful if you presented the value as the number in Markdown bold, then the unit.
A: **125** mL
